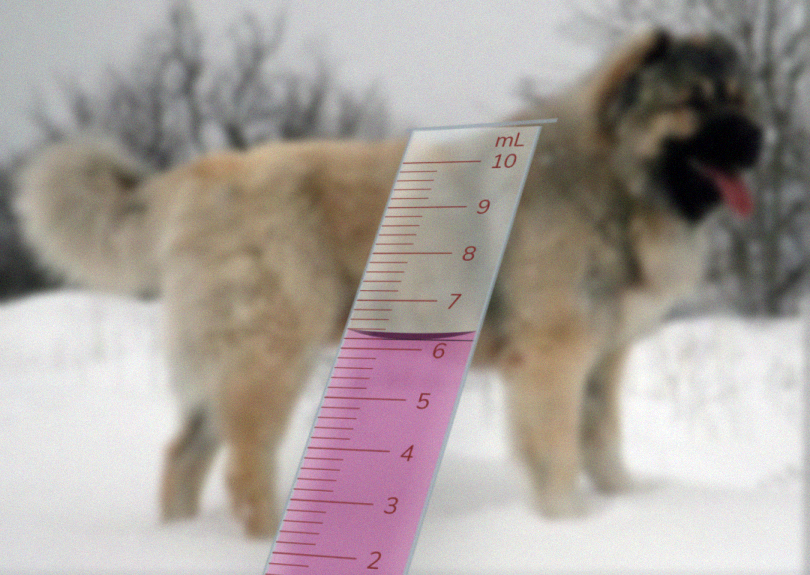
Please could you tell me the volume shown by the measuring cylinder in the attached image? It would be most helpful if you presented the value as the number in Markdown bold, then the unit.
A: **6.2** mL
